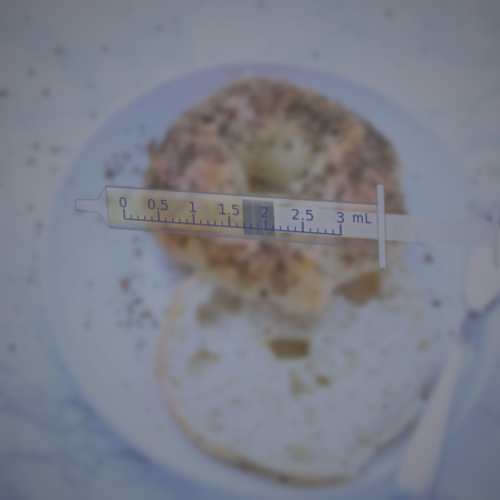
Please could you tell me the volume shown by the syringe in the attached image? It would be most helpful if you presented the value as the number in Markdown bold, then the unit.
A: **1.7** mL
